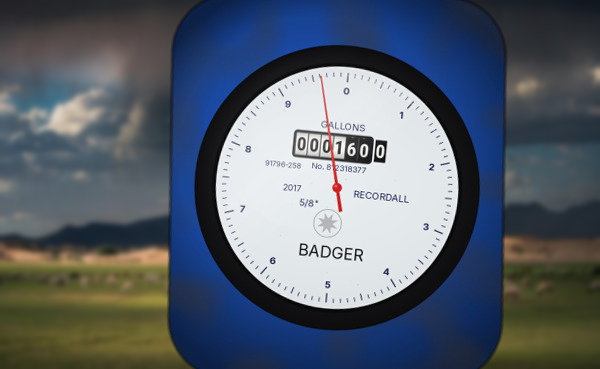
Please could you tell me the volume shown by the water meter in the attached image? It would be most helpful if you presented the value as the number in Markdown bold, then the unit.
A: **1599.6** gal
